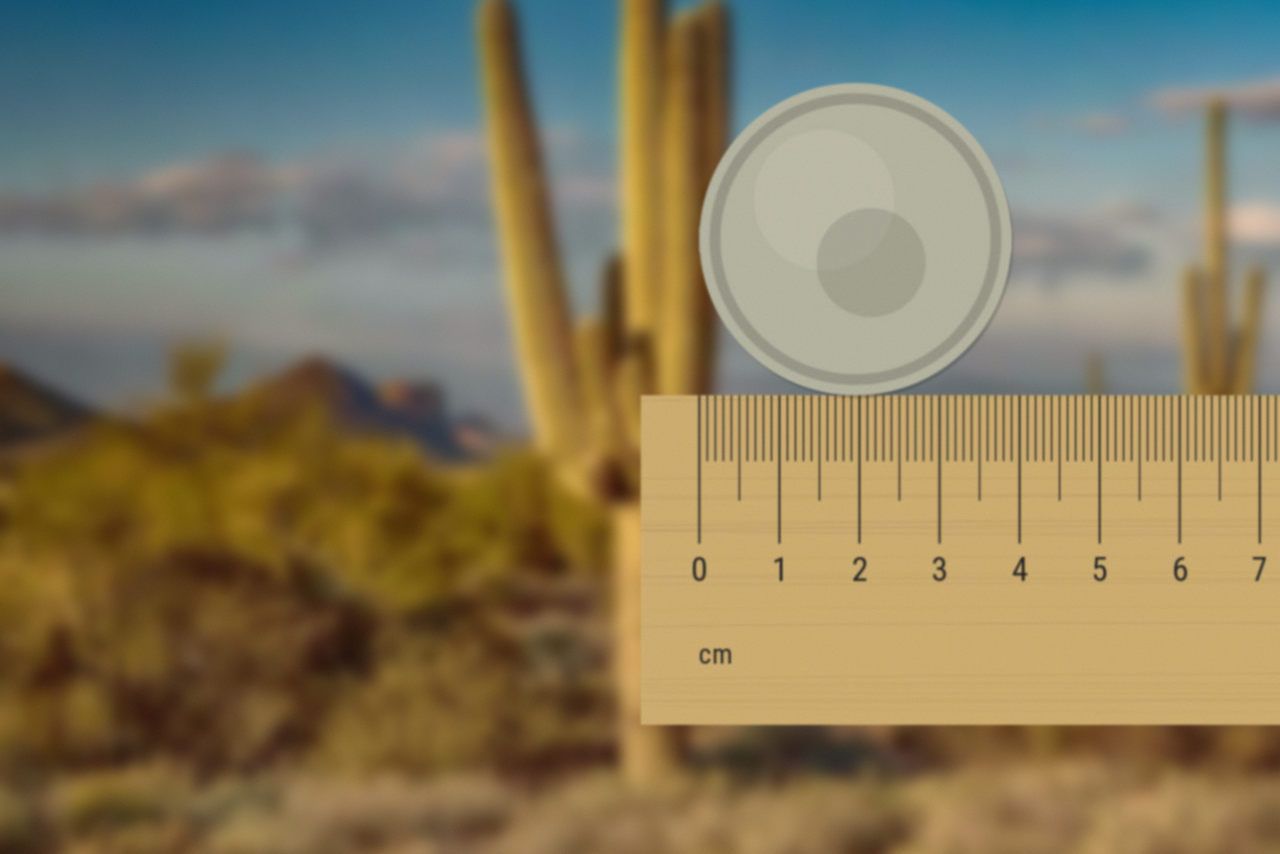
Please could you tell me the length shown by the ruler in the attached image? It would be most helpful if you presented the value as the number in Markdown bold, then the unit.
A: **3.9** cm
